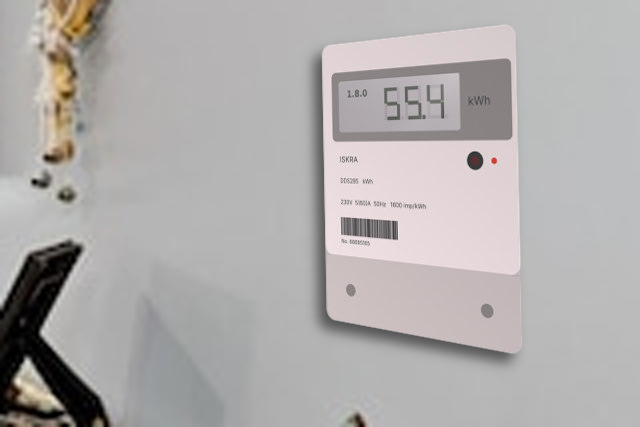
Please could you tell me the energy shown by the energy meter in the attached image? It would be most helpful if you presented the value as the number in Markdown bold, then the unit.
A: **55.4** kWh
